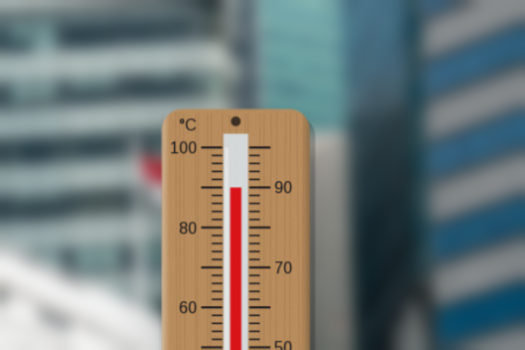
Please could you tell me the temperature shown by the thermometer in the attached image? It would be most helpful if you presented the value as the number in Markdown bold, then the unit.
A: **90** °C
